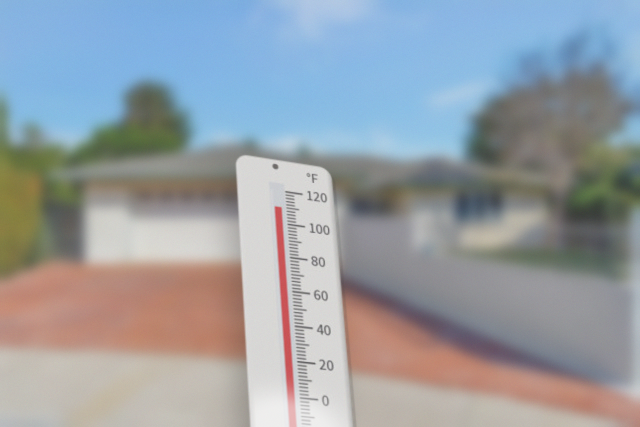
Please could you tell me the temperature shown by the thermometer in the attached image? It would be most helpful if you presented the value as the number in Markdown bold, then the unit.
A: **110** °F
